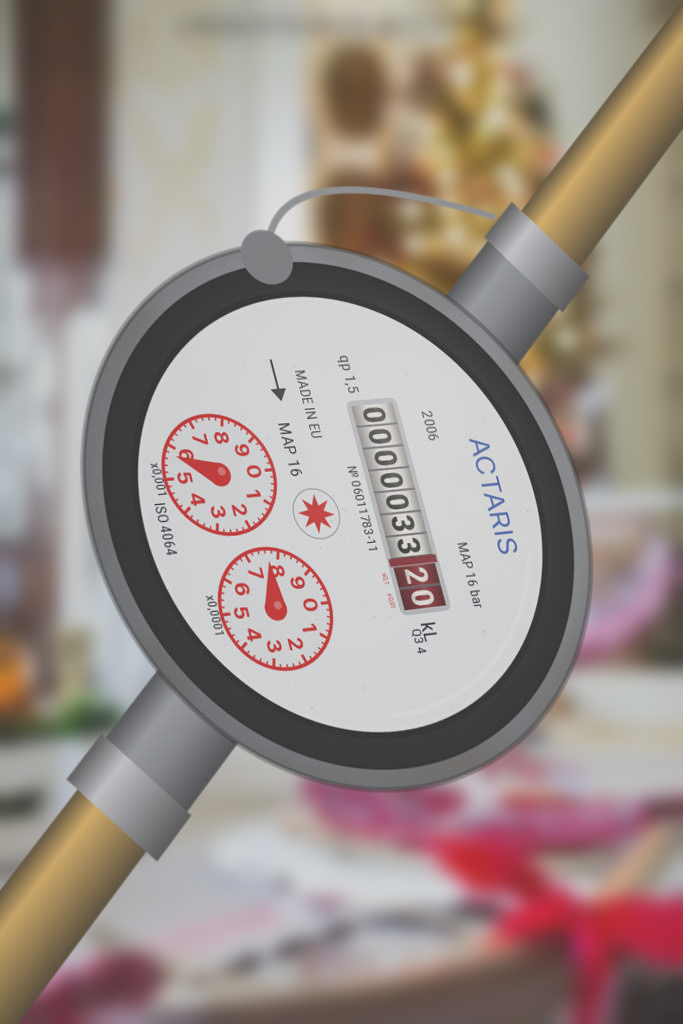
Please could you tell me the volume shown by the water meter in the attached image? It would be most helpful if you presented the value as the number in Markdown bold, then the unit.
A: **33.2057** kL
